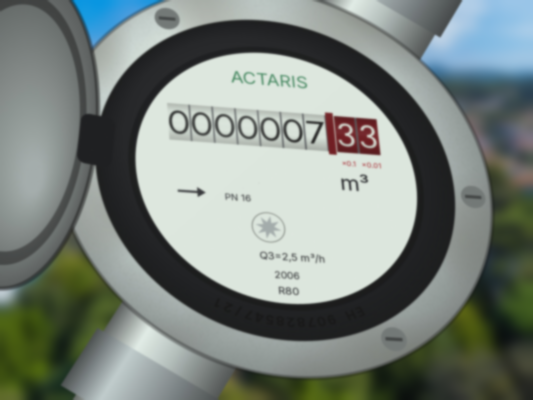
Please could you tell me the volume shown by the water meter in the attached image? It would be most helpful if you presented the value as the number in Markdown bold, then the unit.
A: **7.33** m³
